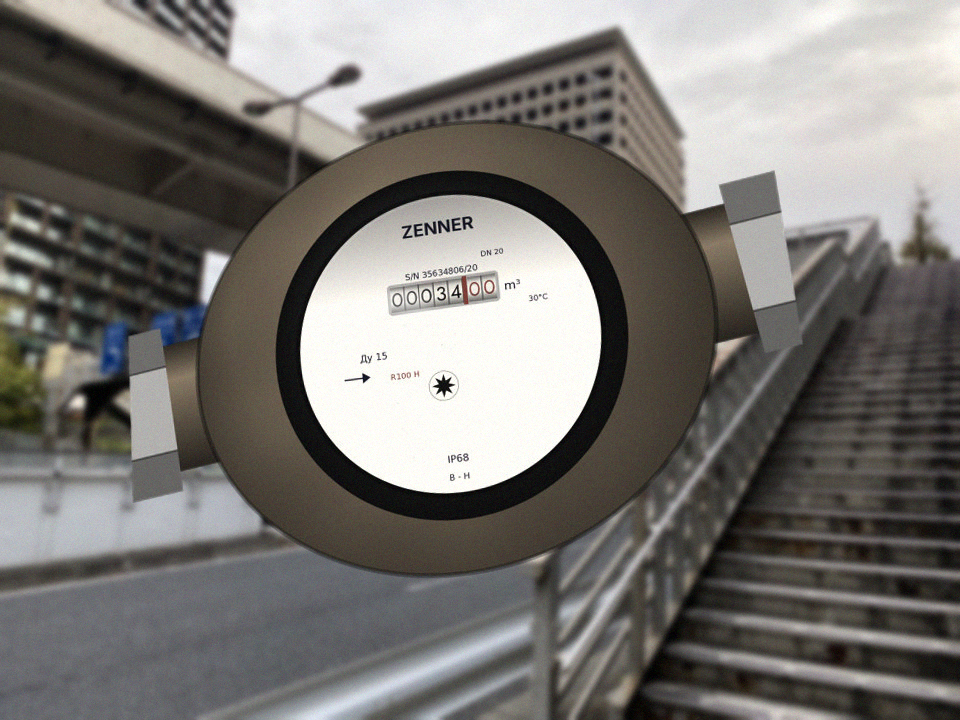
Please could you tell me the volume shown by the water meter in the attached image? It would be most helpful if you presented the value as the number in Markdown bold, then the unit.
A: **34.00** m³
